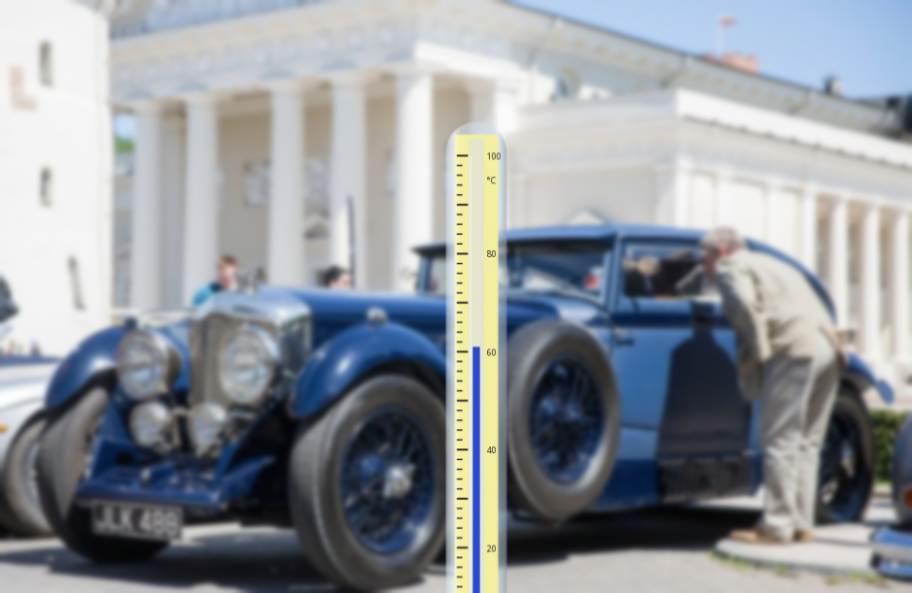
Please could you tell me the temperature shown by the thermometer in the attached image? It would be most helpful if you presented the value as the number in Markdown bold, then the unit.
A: **61** °C
